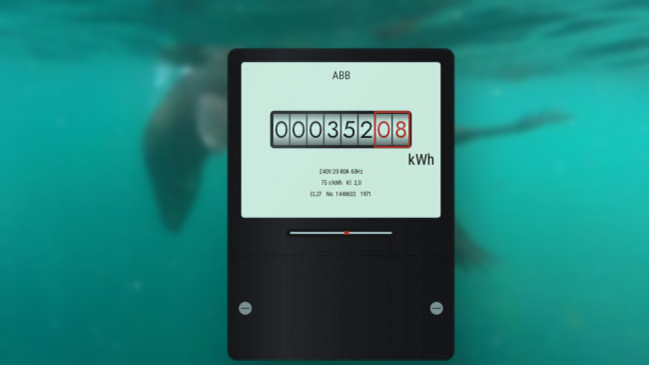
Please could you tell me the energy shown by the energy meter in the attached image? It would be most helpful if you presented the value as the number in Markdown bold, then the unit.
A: **352.08** kWh
